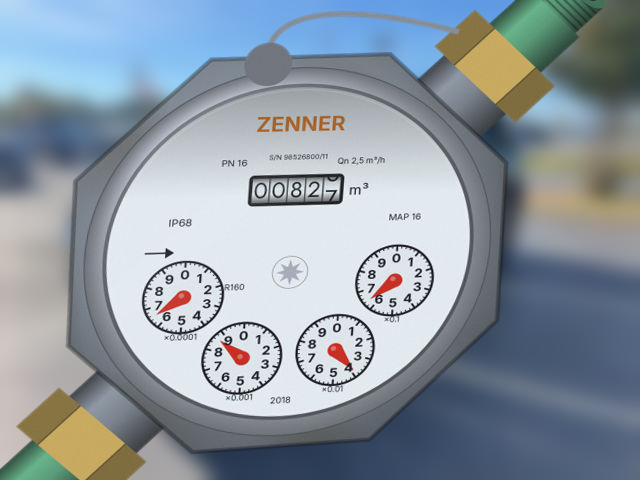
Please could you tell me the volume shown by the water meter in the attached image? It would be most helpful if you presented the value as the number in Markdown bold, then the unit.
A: **826.6386** m³
